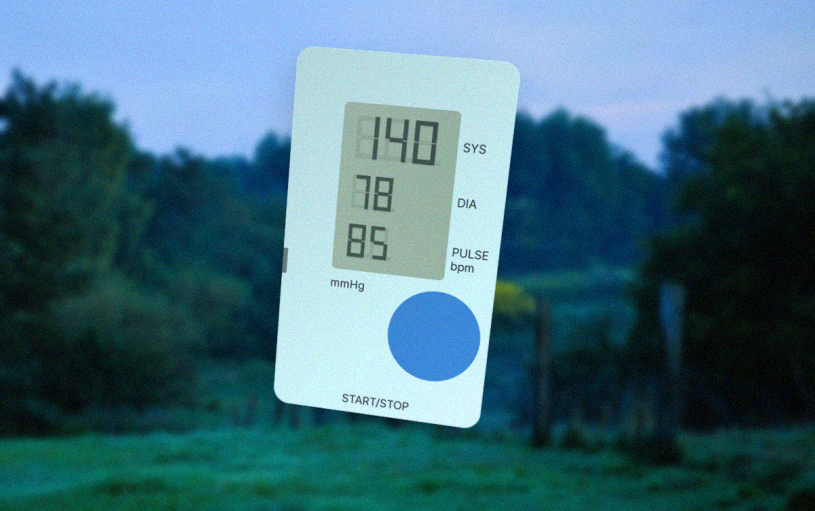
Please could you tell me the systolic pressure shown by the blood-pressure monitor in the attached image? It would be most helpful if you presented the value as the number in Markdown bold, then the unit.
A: **140** mmHg
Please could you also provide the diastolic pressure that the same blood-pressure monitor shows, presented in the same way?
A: **78** mmHg
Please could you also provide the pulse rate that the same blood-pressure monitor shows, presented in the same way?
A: **85** bpm
